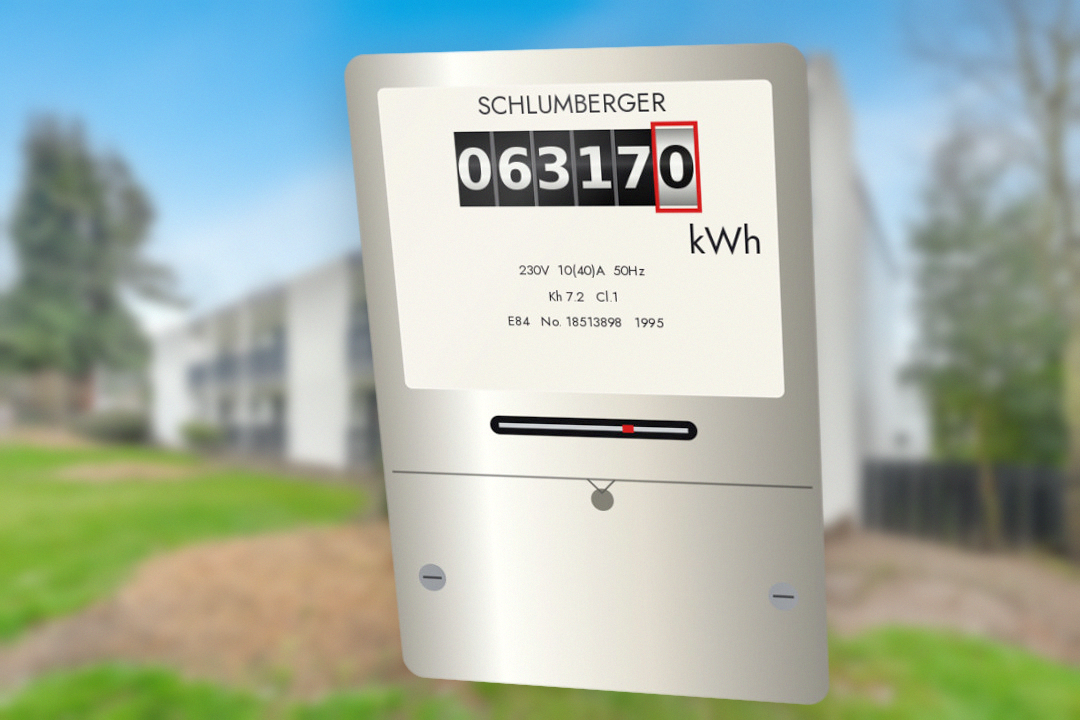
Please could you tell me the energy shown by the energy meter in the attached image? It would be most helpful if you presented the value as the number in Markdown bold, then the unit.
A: **6317.0** kWh
